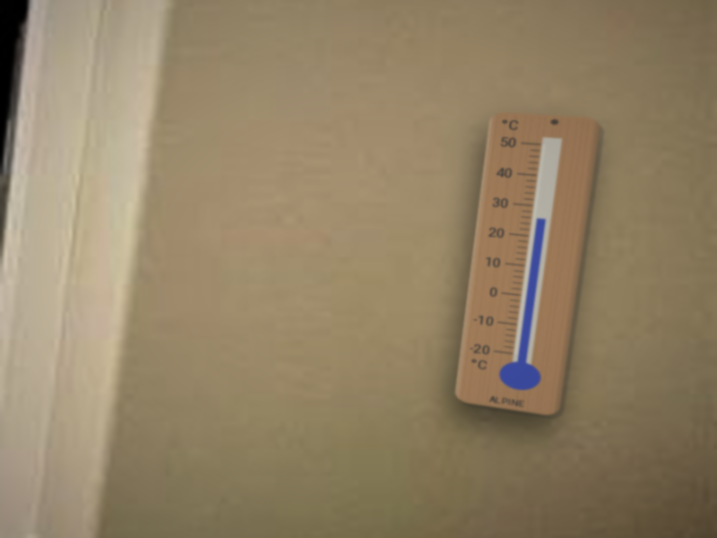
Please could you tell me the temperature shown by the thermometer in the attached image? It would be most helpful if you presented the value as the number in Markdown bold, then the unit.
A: **26** °C
